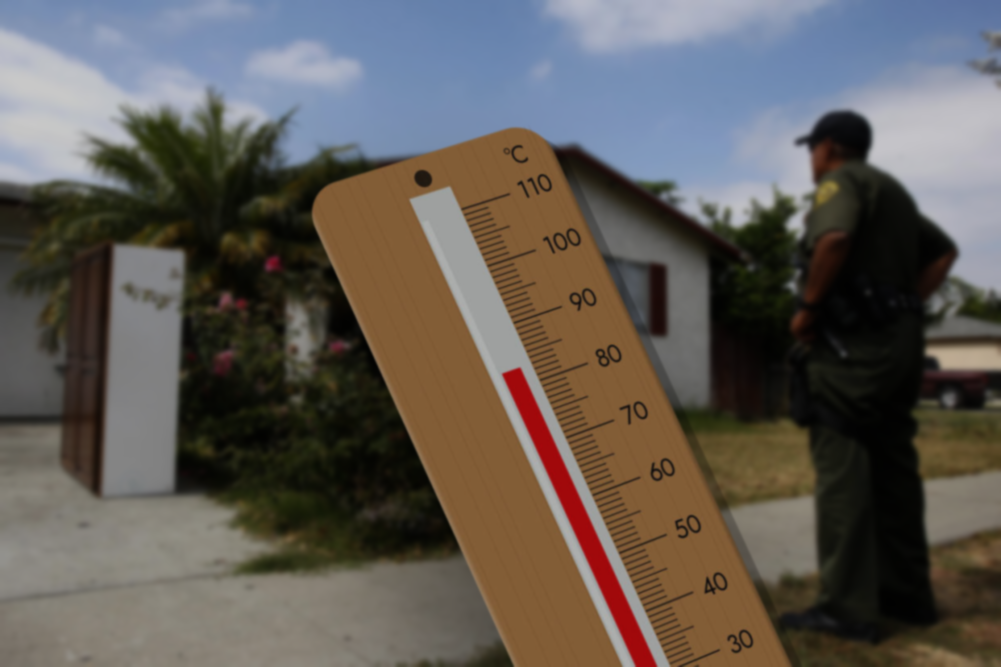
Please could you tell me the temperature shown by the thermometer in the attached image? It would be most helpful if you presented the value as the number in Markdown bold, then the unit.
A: **83** °C
